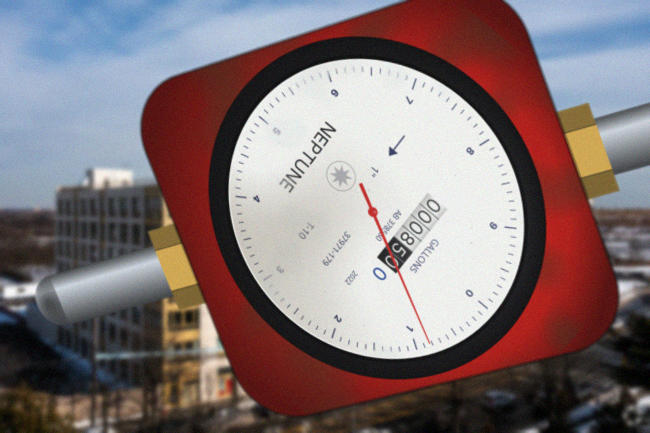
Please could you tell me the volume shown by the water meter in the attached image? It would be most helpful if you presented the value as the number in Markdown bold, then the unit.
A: **8500.8** gal
